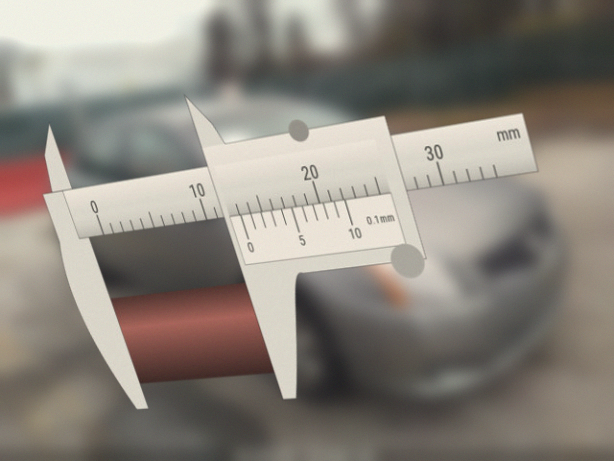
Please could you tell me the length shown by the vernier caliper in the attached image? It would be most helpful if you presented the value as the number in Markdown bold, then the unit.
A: **13.1** mm
